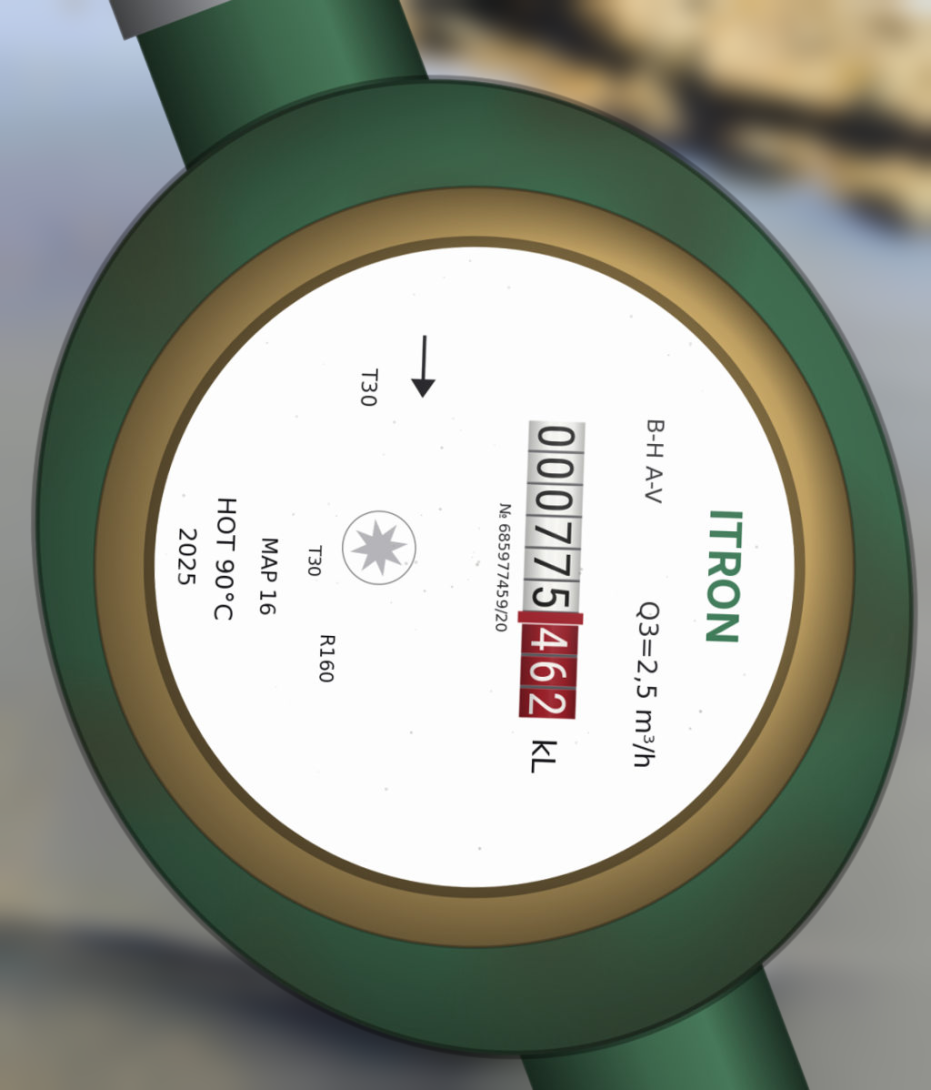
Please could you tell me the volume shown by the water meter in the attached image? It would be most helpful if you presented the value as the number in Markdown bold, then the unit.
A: **775.462** kL
